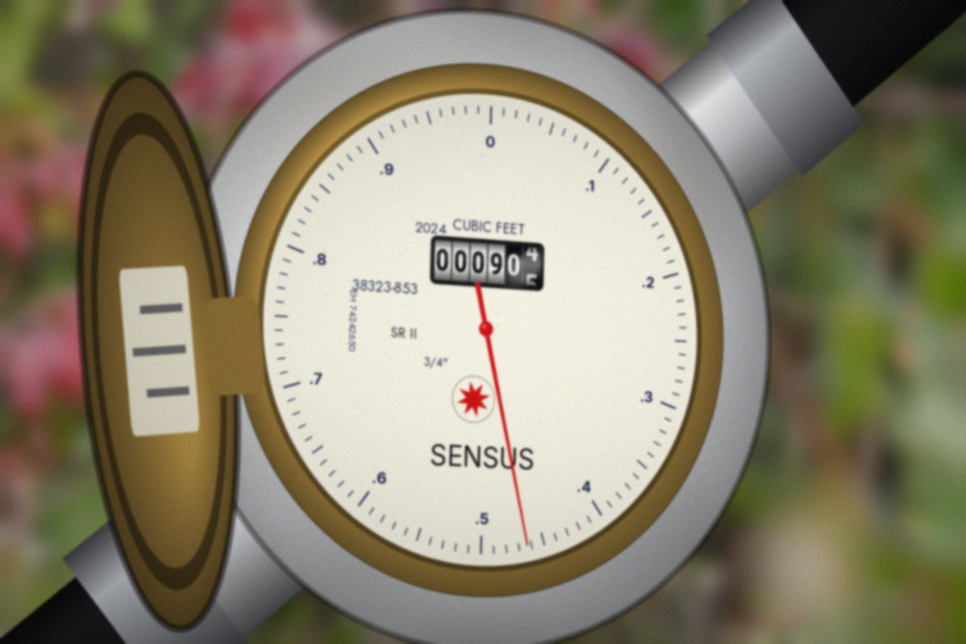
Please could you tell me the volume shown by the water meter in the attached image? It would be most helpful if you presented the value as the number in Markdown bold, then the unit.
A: **904.46** ft³
